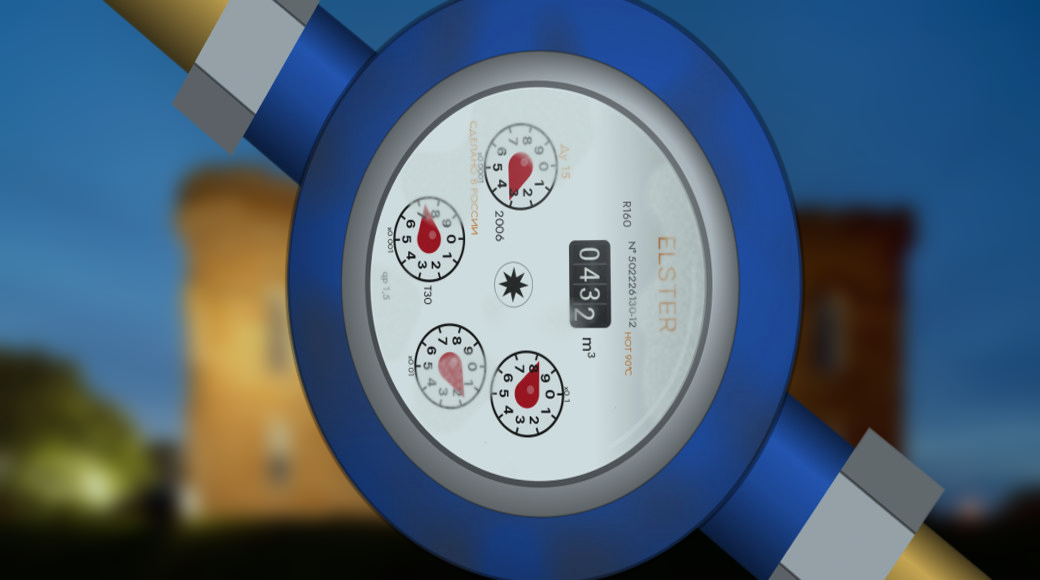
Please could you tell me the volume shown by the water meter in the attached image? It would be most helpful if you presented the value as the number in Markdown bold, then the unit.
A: **431.8173** m³
